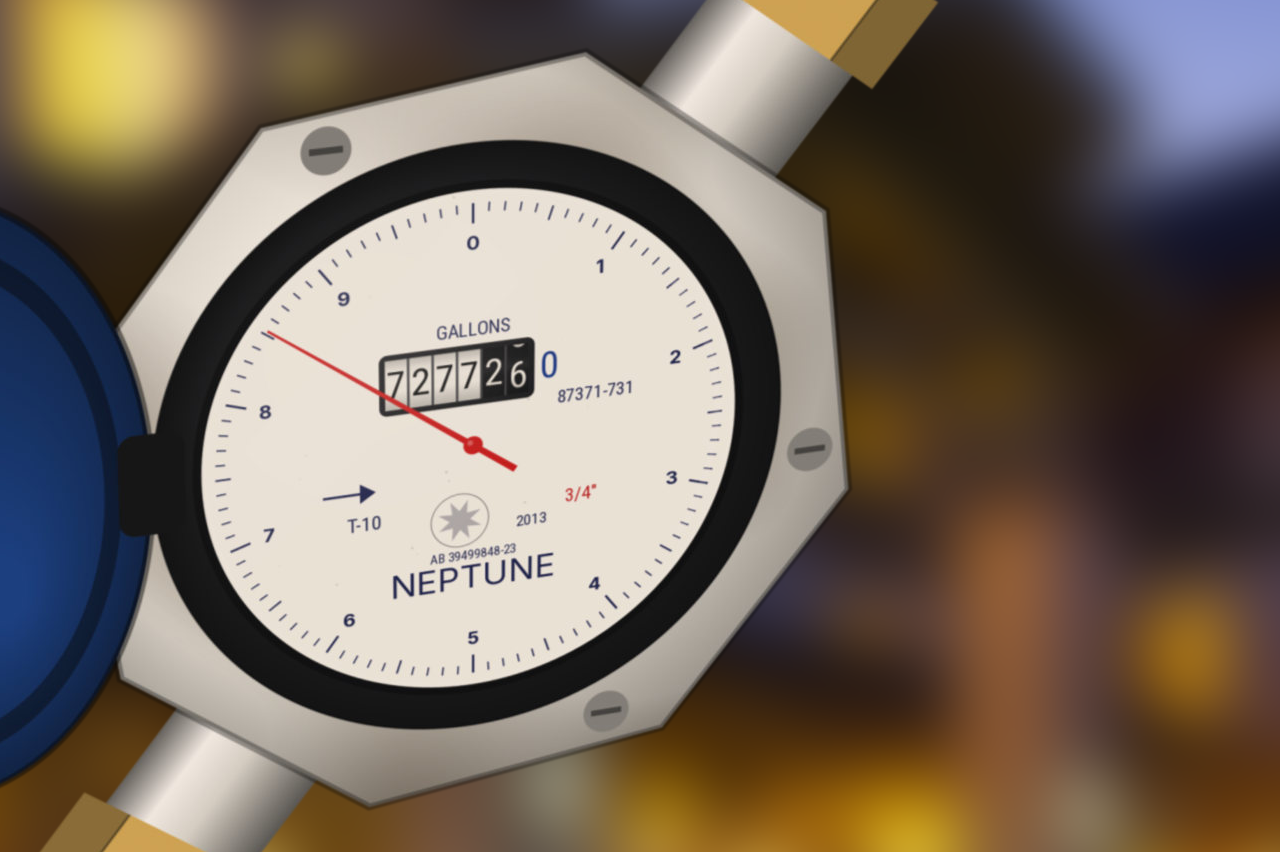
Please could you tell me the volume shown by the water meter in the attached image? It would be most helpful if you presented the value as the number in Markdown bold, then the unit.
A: **7277258.5** gal
